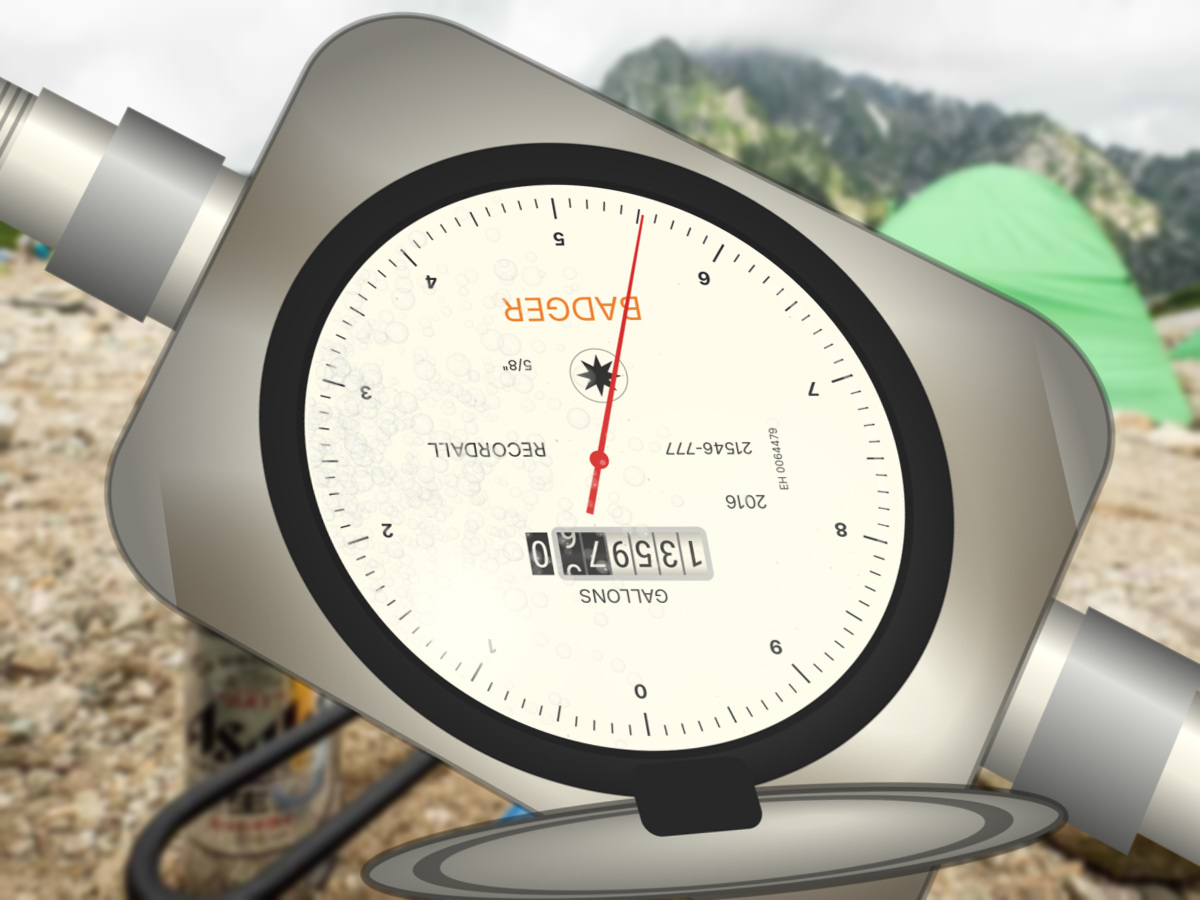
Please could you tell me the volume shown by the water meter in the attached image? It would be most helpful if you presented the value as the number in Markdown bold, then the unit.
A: **1359755.5** gal
